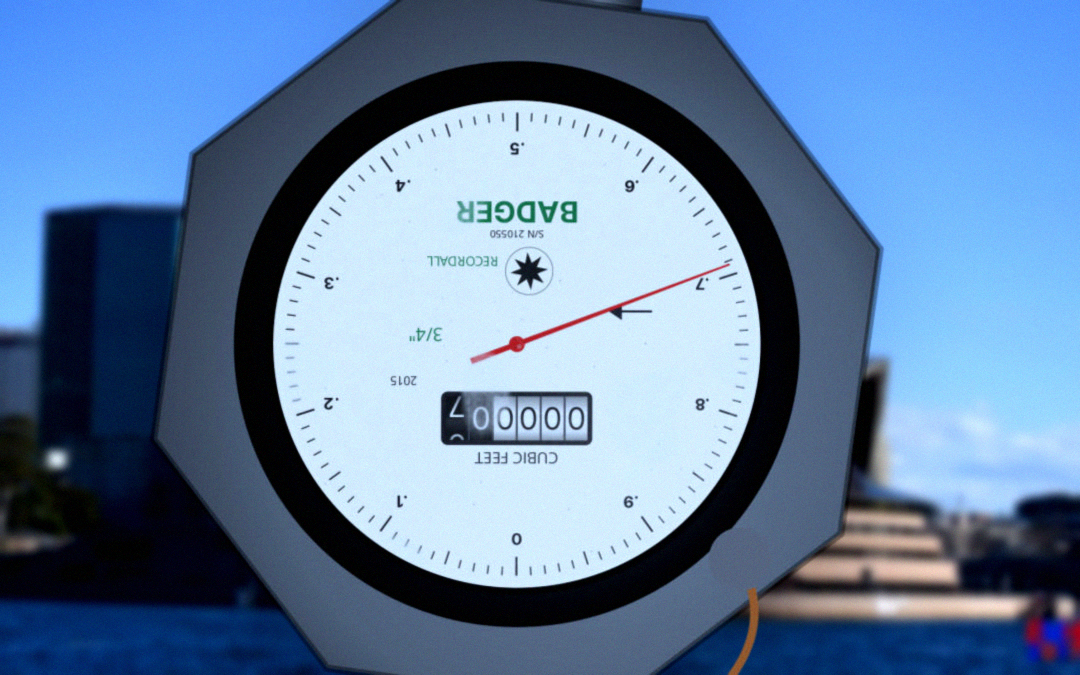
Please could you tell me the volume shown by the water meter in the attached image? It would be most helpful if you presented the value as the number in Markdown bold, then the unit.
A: **6.69** ft³
